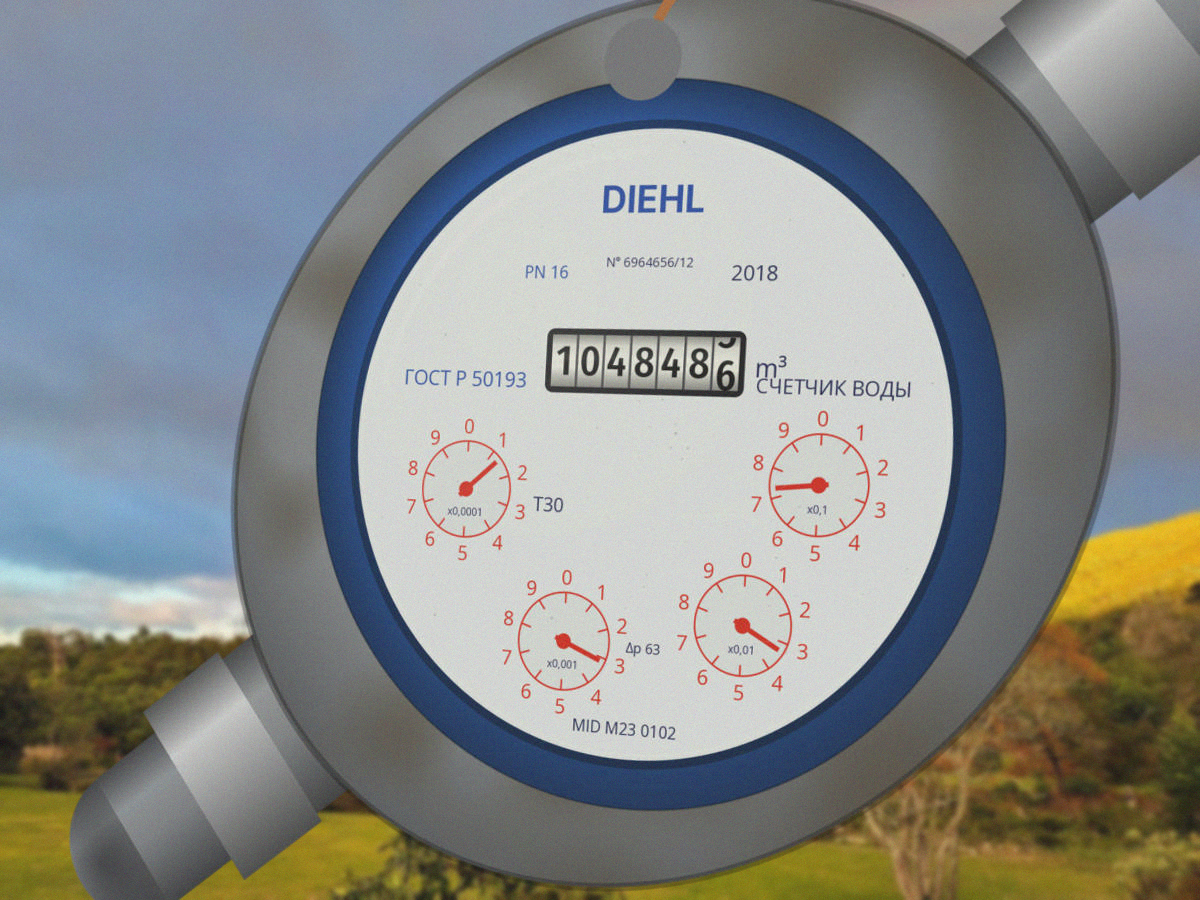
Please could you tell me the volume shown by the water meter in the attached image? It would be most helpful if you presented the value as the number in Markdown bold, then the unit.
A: **1048485.7331** m³
